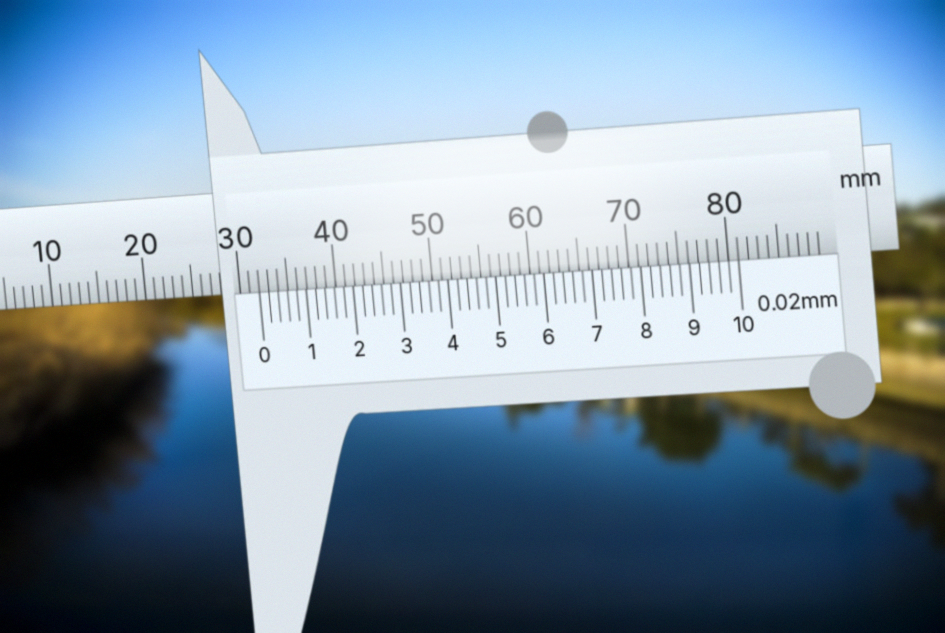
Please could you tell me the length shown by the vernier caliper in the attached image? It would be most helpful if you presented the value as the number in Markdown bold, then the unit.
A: **32.0** mm
